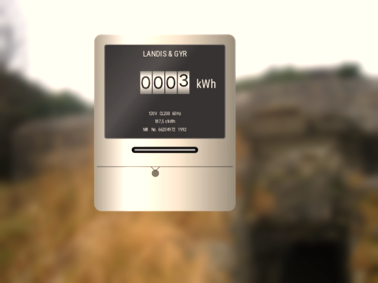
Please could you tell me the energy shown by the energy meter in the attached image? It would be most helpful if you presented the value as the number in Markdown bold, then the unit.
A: **3** kWh
